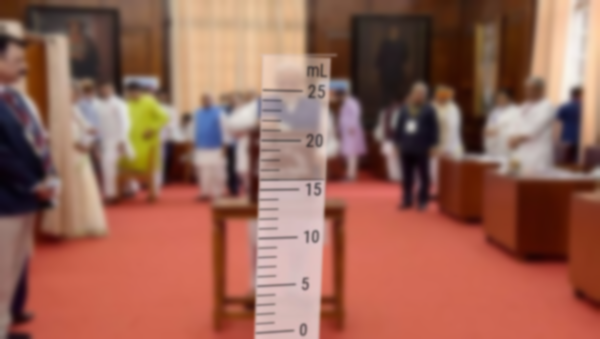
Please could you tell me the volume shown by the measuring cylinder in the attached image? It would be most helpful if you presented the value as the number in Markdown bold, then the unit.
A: **16** mL
